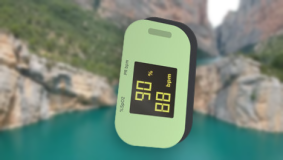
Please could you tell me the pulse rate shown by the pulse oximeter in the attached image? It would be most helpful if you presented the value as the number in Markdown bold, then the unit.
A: **88** bpm
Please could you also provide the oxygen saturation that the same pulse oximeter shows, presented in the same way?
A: **90** %
